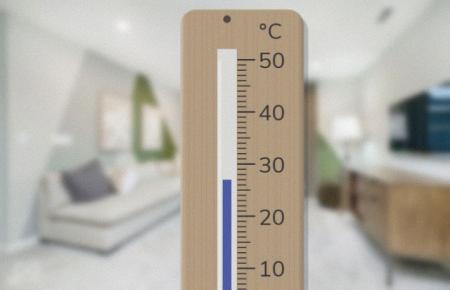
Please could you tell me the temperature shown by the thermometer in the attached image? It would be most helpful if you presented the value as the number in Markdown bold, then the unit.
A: **27** °C
